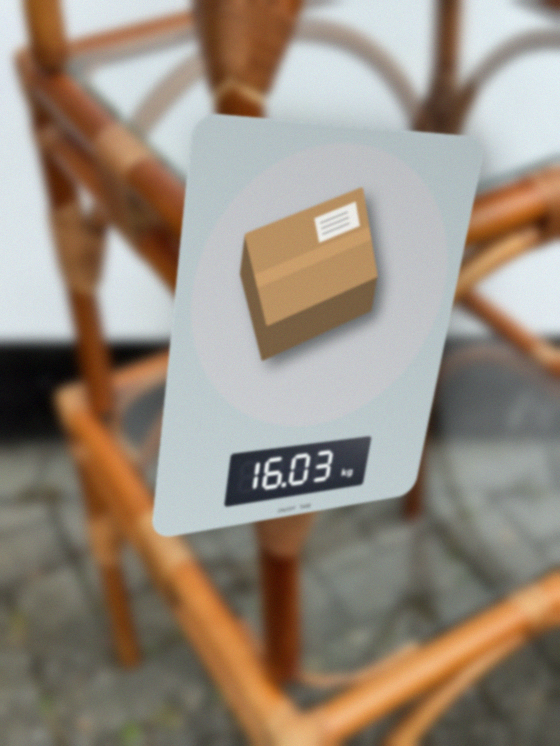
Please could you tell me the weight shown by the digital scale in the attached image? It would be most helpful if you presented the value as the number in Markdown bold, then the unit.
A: **16.03** kg
